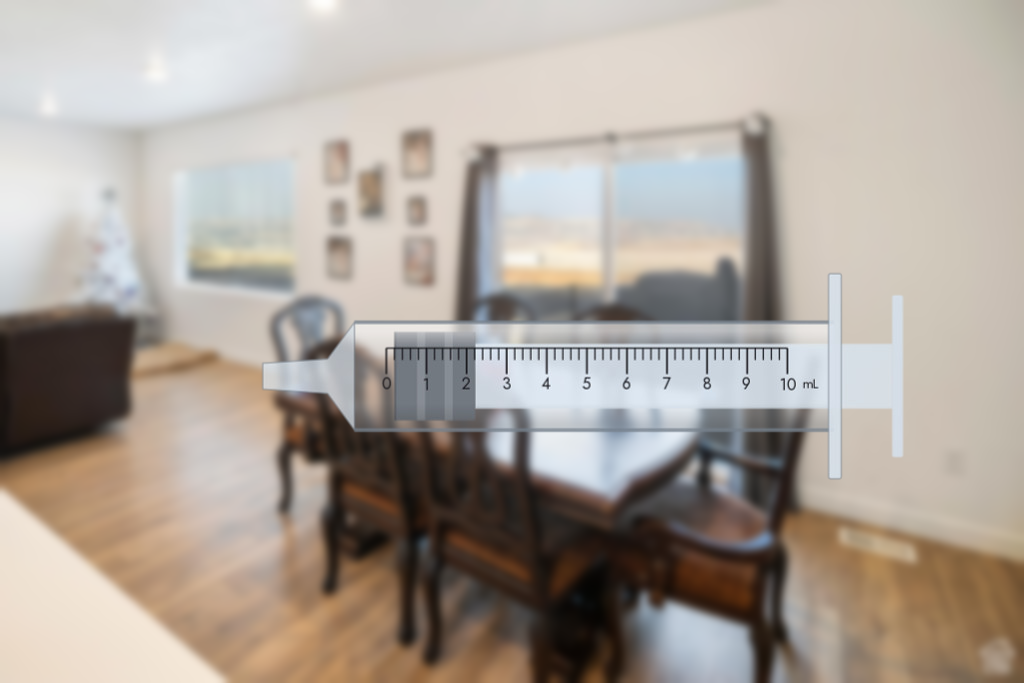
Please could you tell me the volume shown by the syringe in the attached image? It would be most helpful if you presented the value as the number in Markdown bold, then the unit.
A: **0.2** mL
